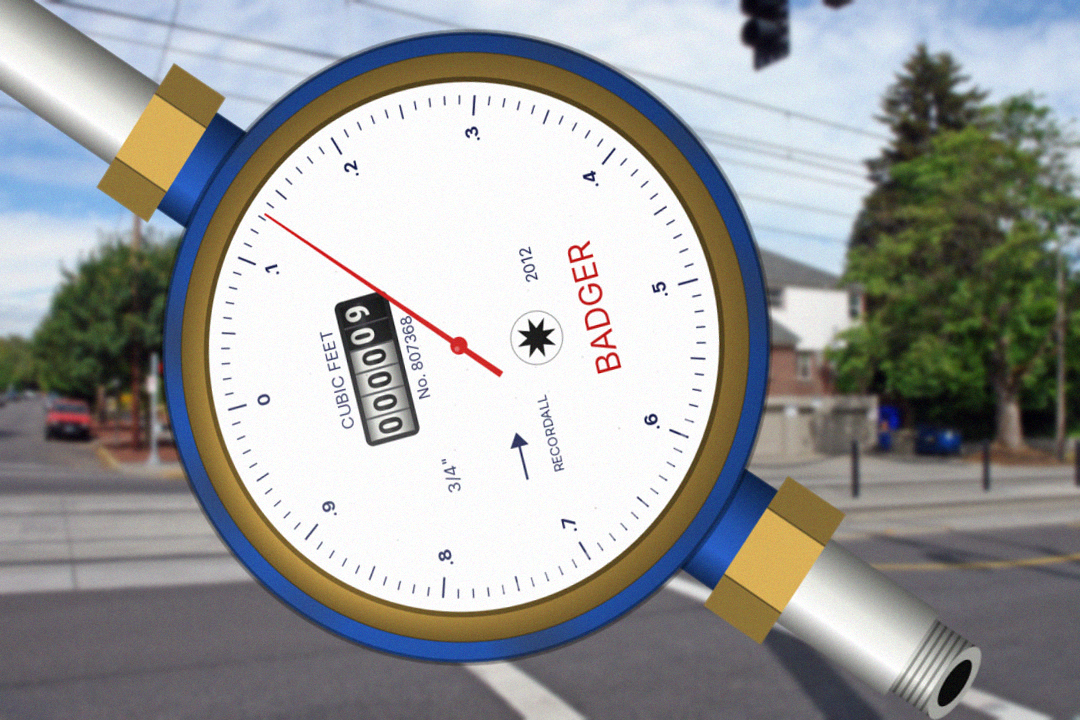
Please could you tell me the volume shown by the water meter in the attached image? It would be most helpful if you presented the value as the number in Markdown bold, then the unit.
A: **9.13** ft³
